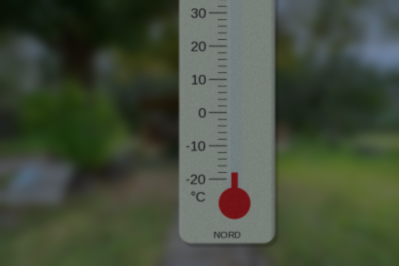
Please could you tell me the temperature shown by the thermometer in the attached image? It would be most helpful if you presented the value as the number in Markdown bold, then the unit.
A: **-18** °C
